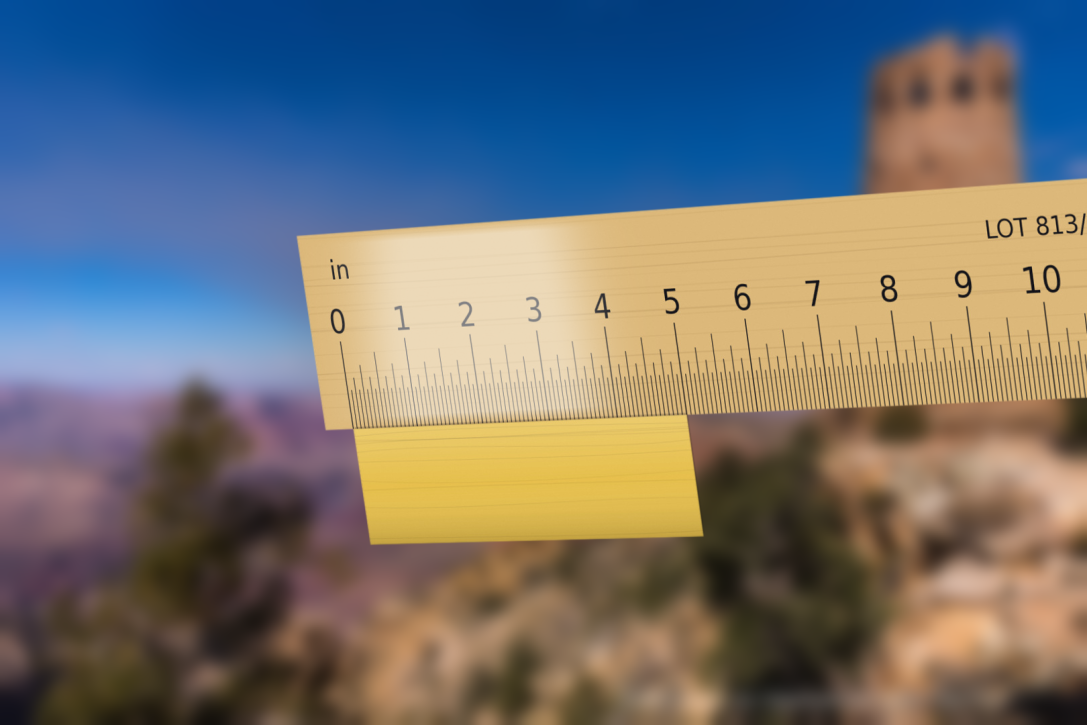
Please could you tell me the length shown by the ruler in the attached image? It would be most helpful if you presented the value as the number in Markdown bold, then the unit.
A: **5** in
